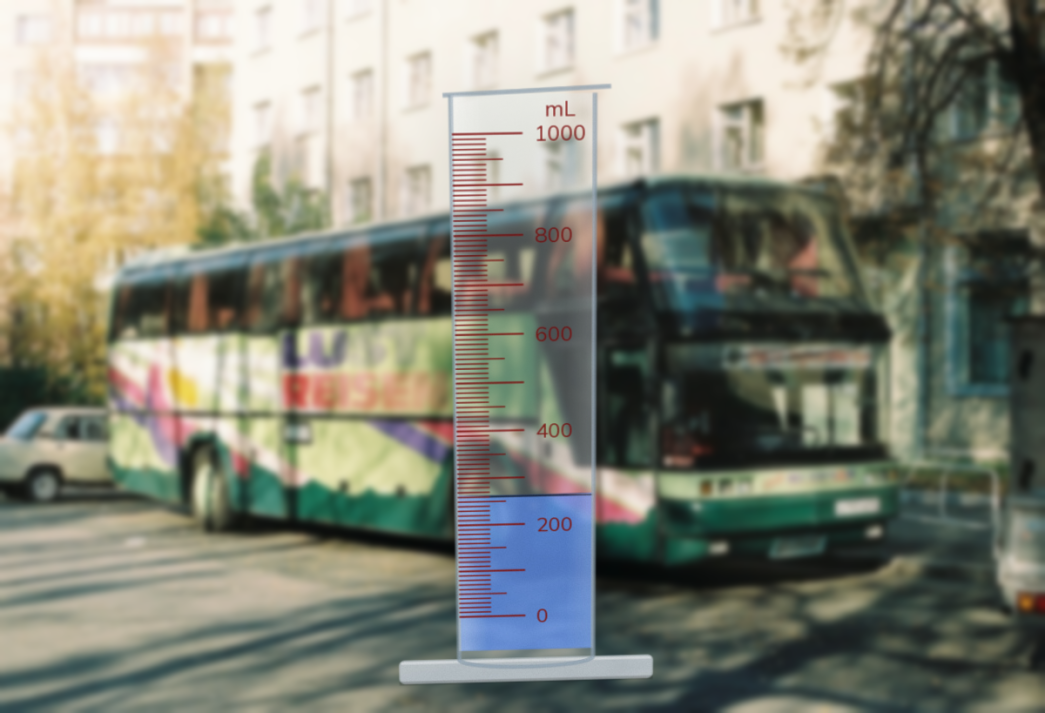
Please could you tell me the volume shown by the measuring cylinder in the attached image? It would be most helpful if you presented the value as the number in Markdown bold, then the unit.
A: **260** mL
